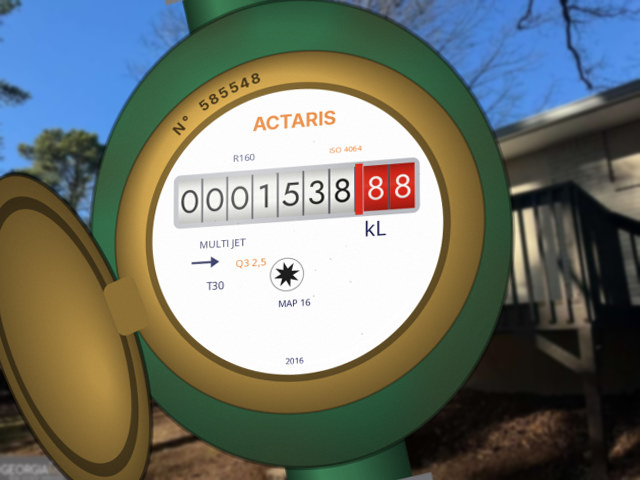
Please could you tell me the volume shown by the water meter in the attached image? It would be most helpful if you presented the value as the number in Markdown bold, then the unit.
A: **1538.88** kL
